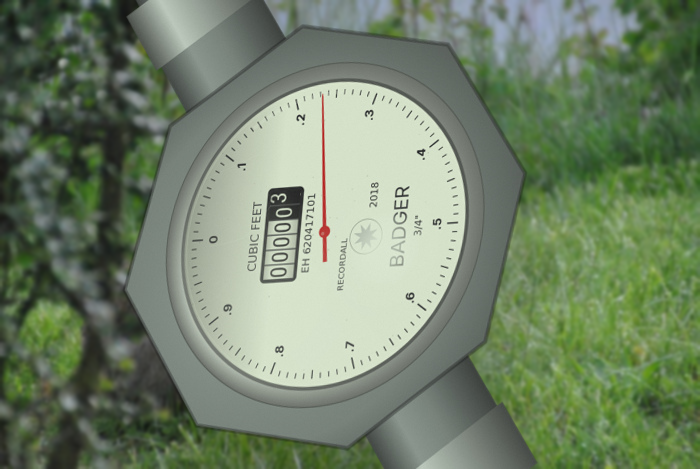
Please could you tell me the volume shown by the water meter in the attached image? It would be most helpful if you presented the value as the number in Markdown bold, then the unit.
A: **3.23** ft³
